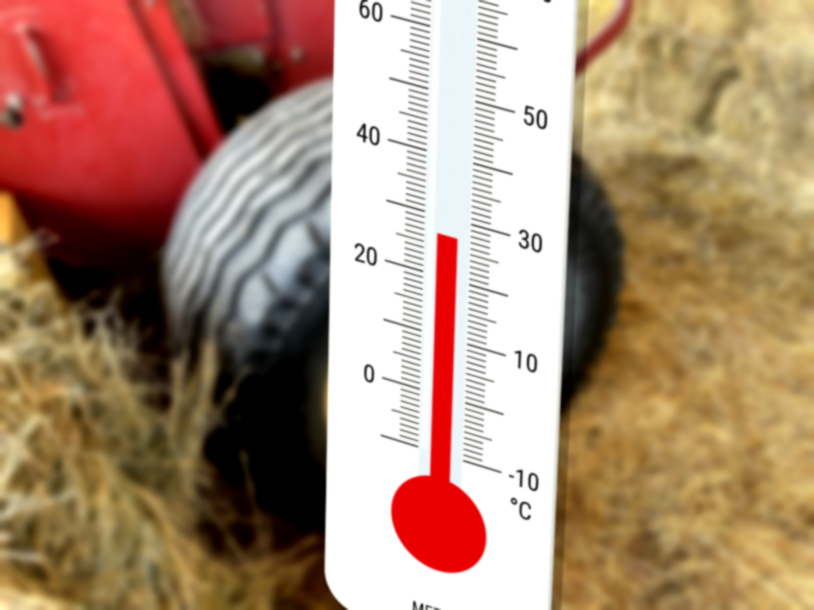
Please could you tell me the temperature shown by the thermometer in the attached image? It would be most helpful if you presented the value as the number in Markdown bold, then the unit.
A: **27** °C
